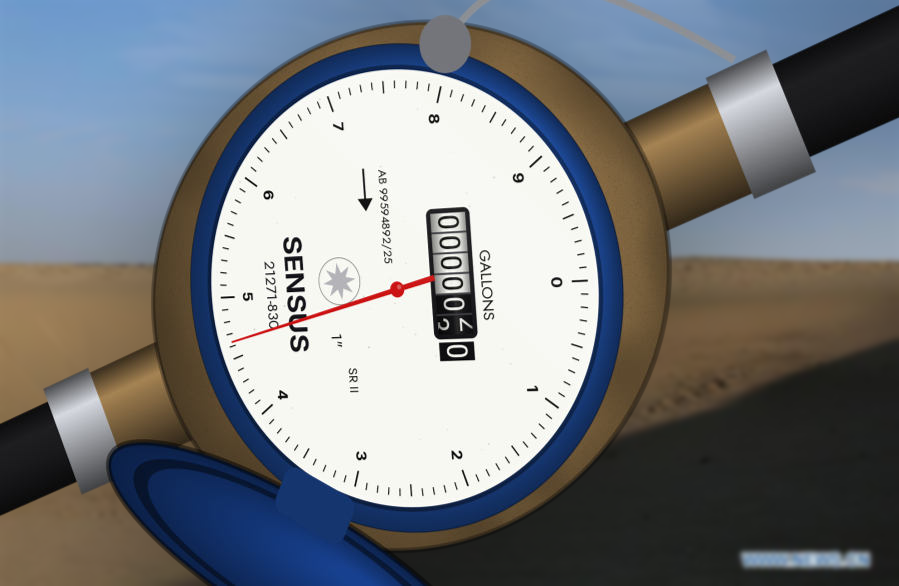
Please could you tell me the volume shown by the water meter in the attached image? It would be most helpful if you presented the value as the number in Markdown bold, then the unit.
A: **24.6** gal
